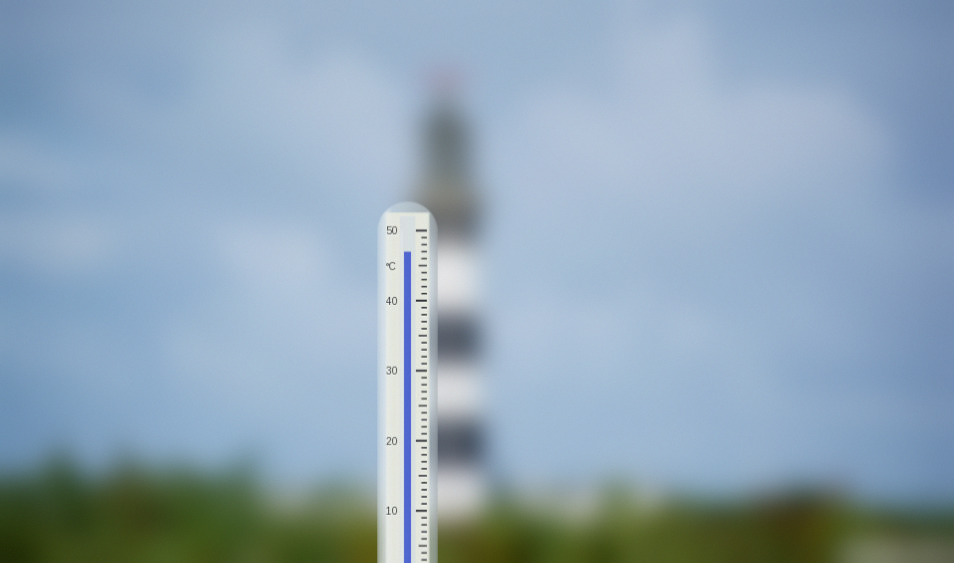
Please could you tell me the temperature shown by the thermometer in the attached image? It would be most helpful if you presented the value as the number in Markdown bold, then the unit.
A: **47** °C
